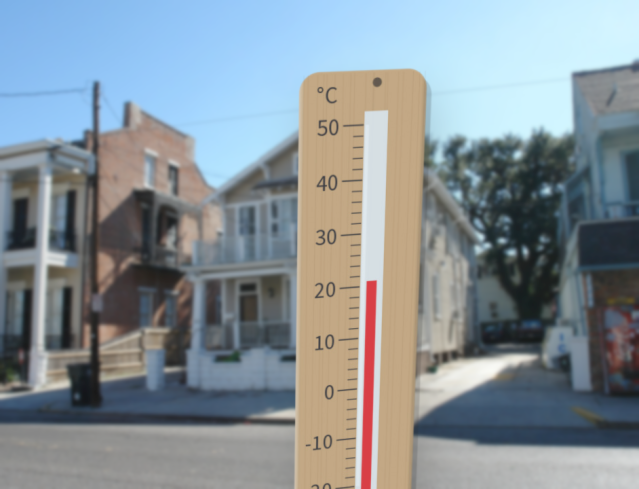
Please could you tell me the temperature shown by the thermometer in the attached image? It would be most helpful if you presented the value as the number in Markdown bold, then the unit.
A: **21** °C
